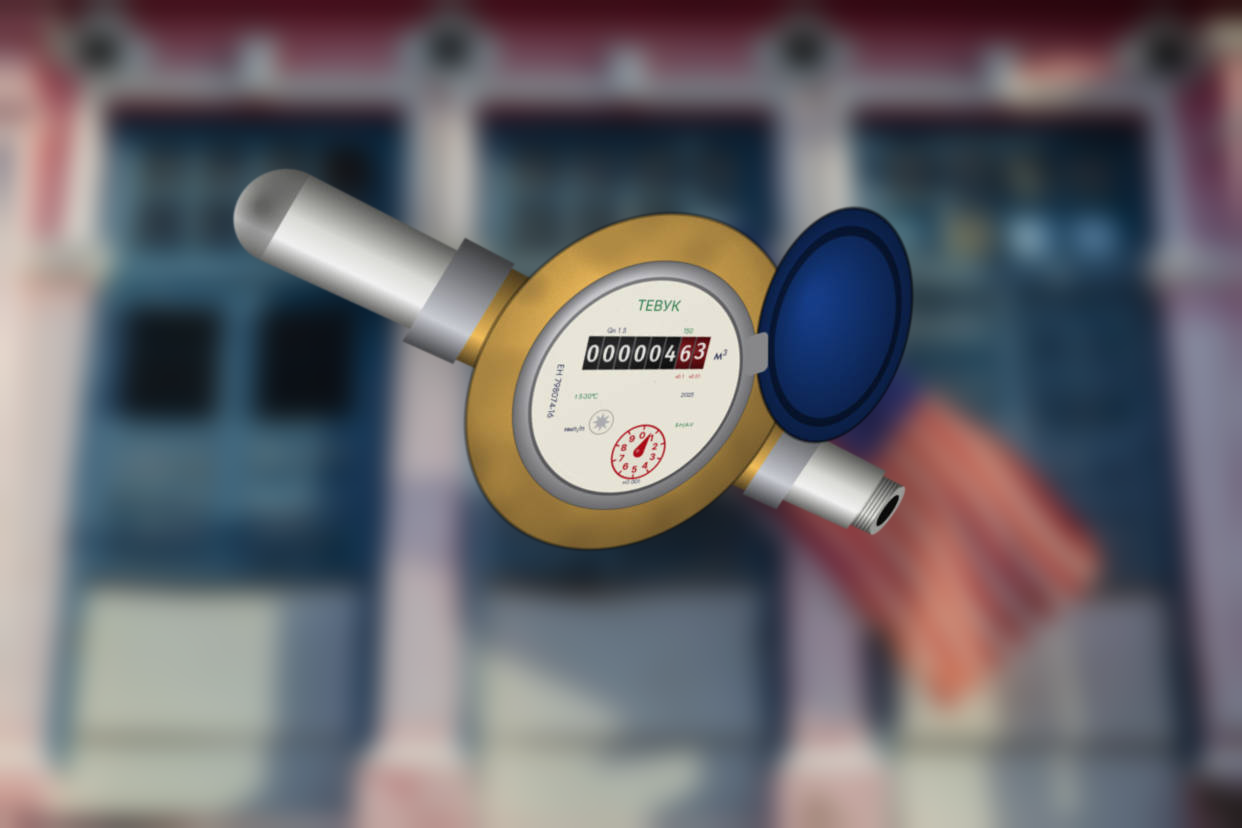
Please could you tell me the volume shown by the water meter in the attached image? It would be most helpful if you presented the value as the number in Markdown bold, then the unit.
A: **4.630** m³
